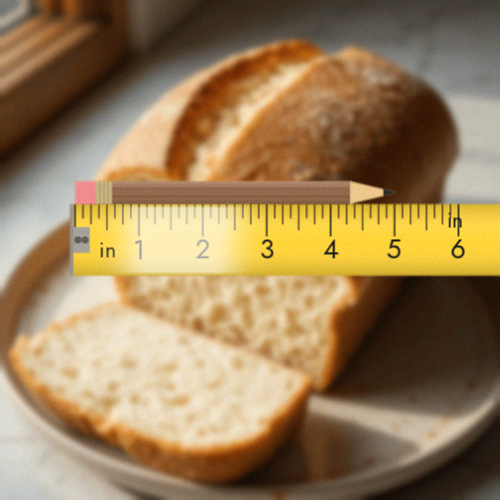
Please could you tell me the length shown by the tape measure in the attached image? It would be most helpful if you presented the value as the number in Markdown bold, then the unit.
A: **5** in
